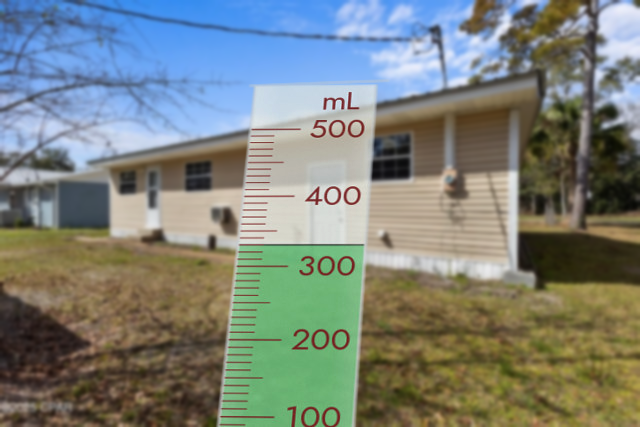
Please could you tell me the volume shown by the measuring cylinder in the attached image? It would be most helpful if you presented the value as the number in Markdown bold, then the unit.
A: **330** mL
